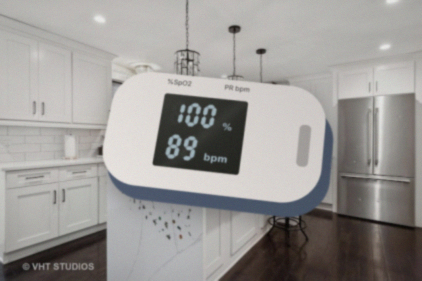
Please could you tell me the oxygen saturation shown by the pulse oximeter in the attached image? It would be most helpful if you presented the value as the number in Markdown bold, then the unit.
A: **100** %
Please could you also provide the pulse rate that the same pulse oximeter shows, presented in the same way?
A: **89** bpm
